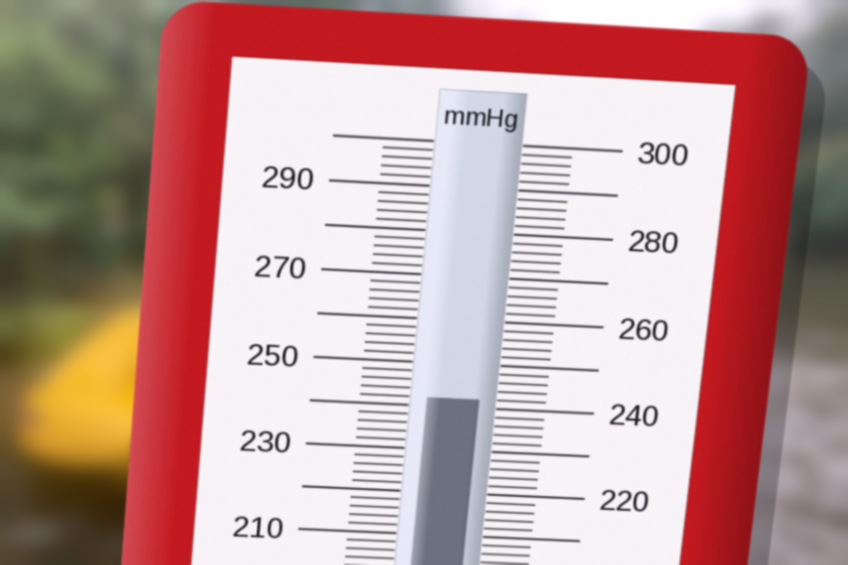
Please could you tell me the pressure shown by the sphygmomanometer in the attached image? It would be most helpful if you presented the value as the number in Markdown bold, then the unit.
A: **242** mmHg
